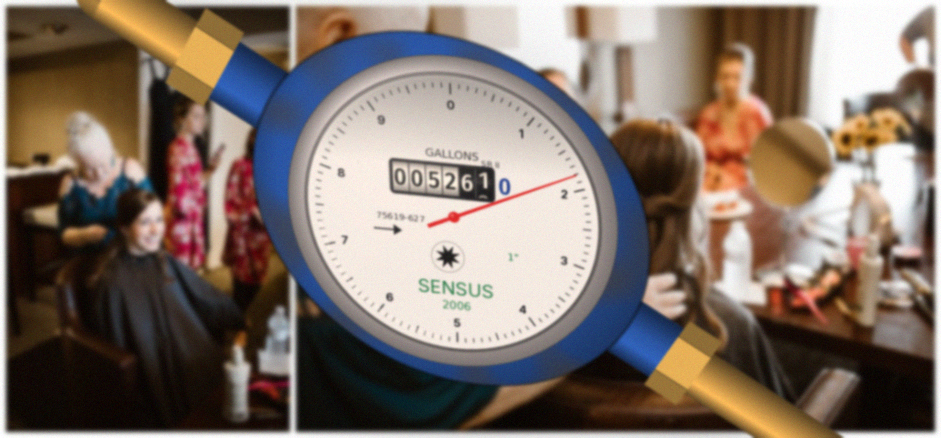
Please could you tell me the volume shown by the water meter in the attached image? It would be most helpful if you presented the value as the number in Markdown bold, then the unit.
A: **52611.8** gal
